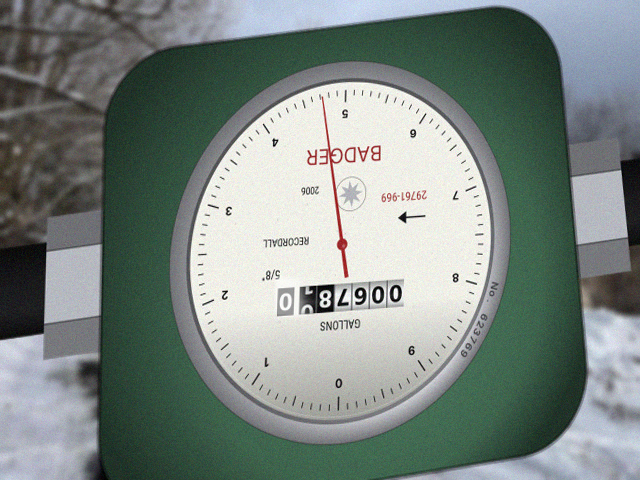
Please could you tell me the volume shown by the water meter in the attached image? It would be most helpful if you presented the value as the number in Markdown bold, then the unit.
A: **67804.7** gal
